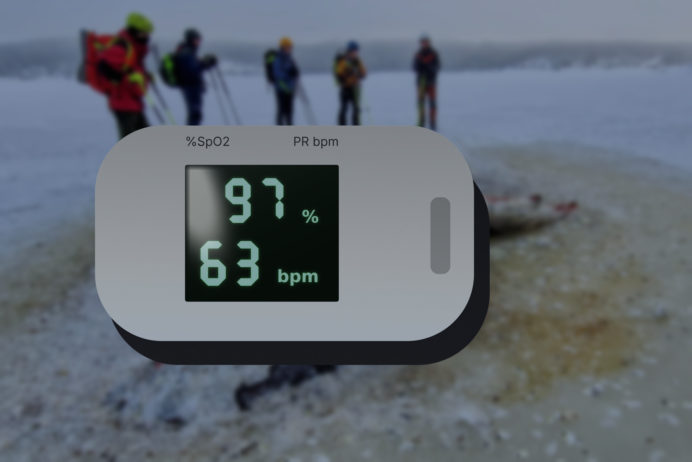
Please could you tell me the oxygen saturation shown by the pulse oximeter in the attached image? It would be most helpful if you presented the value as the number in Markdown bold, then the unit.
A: **97** %
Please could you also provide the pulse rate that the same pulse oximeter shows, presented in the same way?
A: **63** bpm
